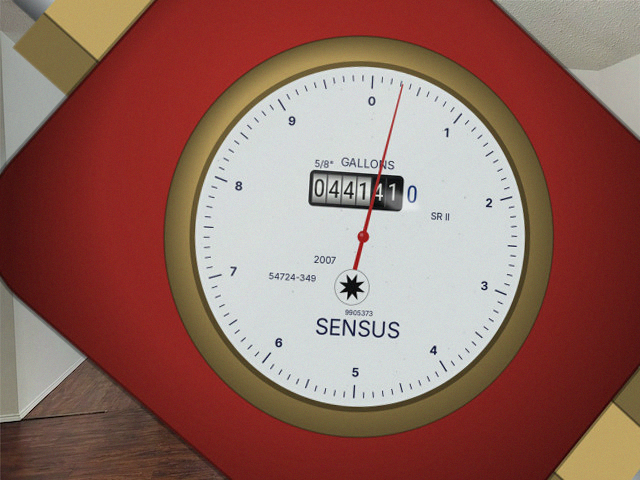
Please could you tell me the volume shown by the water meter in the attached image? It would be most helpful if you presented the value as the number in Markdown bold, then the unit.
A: **441410.3** gal
